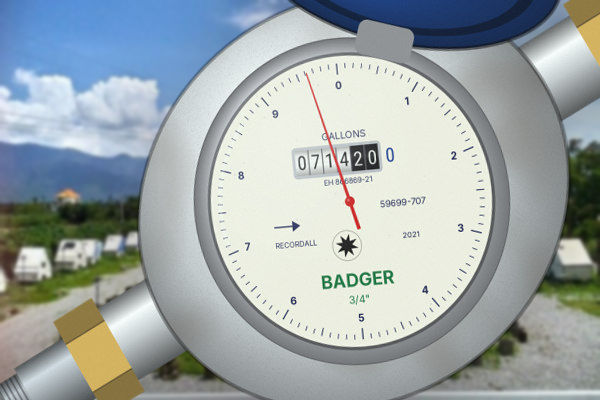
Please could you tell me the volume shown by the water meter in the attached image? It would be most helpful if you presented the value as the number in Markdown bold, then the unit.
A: **714199.6** gal
